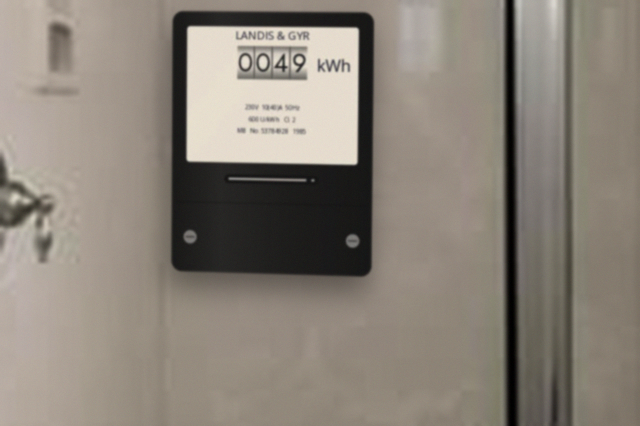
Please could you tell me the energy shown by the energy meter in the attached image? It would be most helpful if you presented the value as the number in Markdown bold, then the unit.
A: **49** kWh
